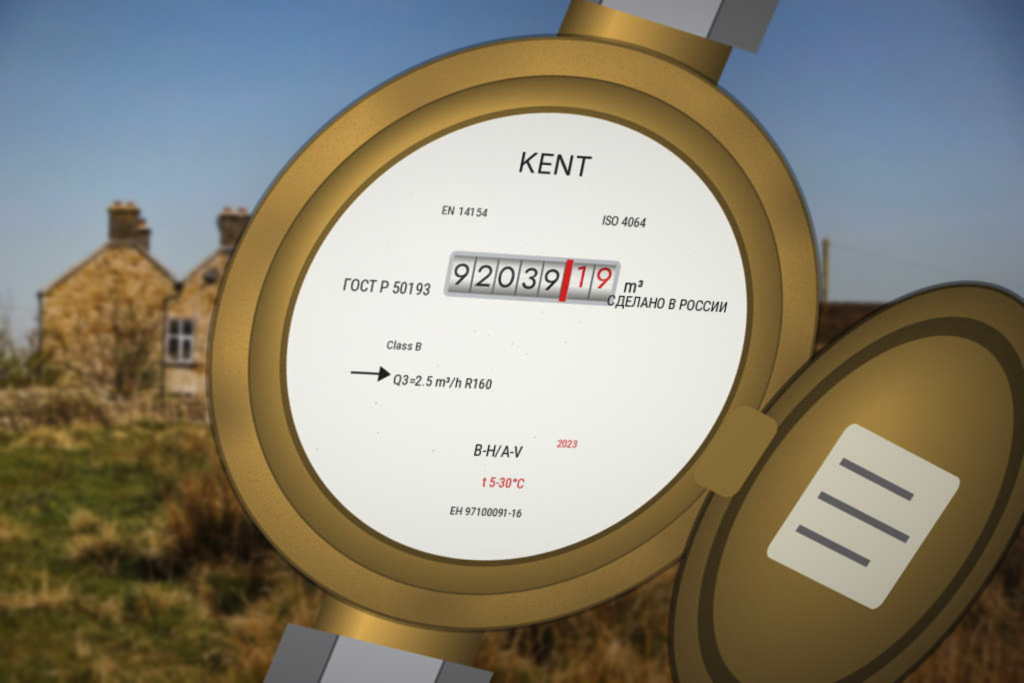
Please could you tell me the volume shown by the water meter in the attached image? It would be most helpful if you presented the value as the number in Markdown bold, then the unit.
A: **92039.19** m³
